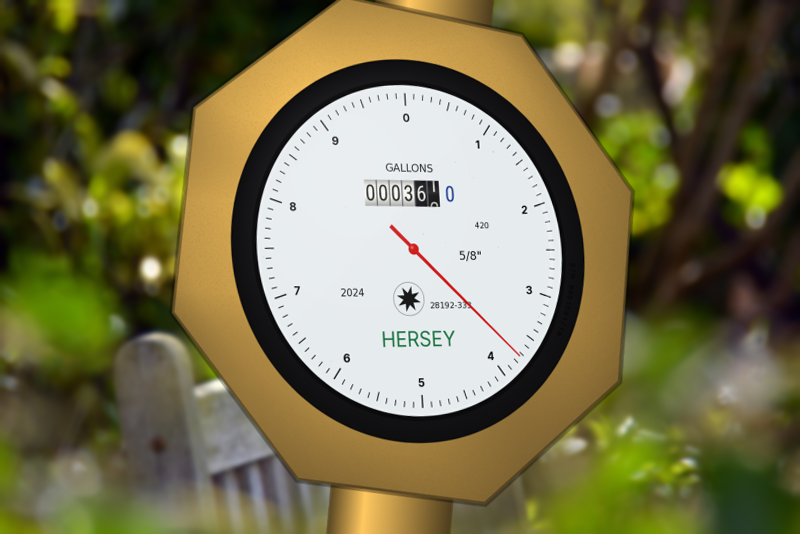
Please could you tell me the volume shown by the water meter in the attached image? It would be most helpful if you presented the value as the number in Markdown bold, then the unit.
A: **3613.7** gal
